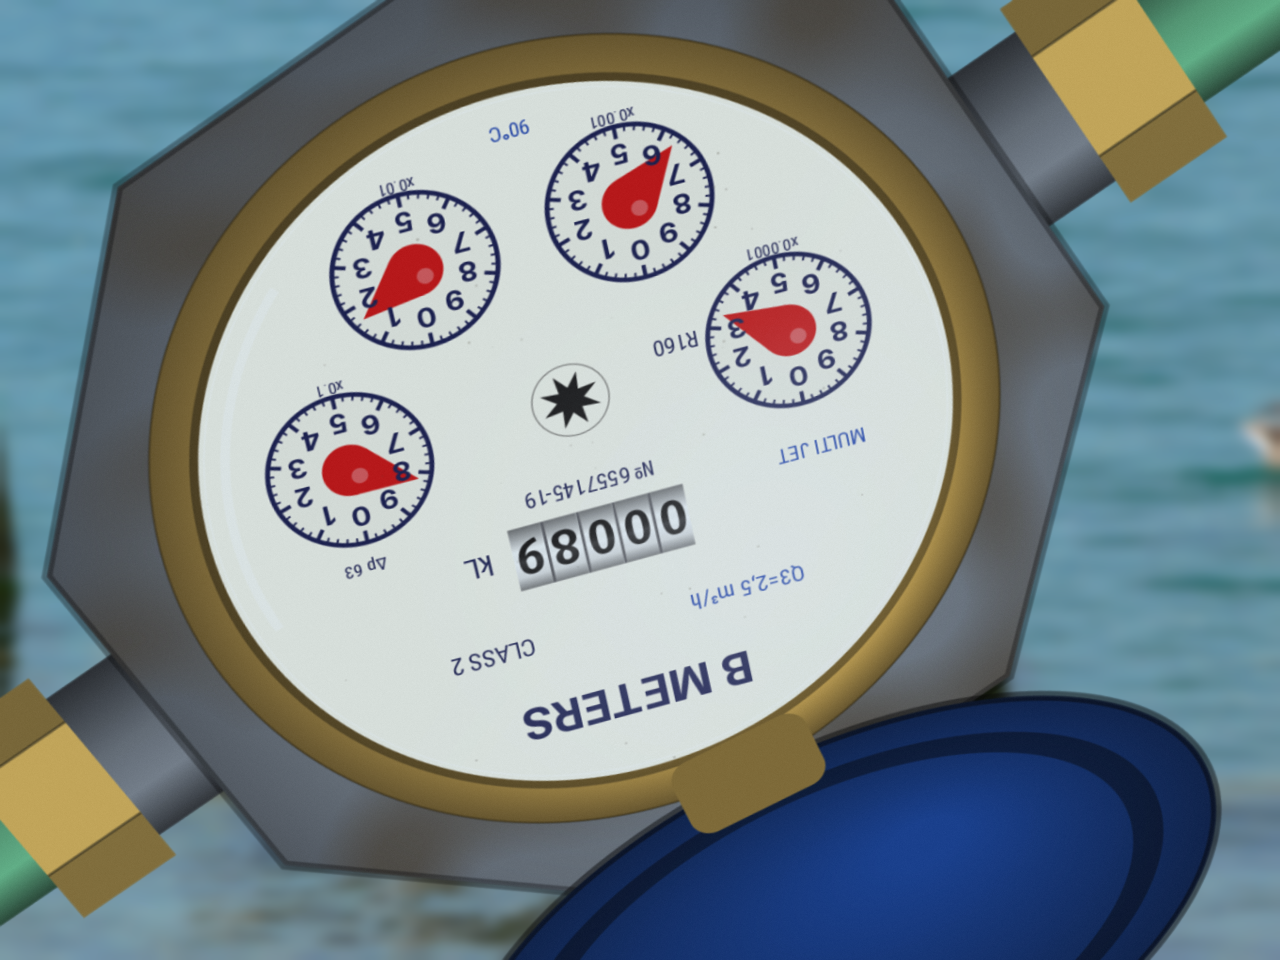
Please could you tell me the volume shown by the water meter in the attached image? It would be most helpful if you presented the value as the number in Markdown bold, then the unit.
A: **89.8163** kL
